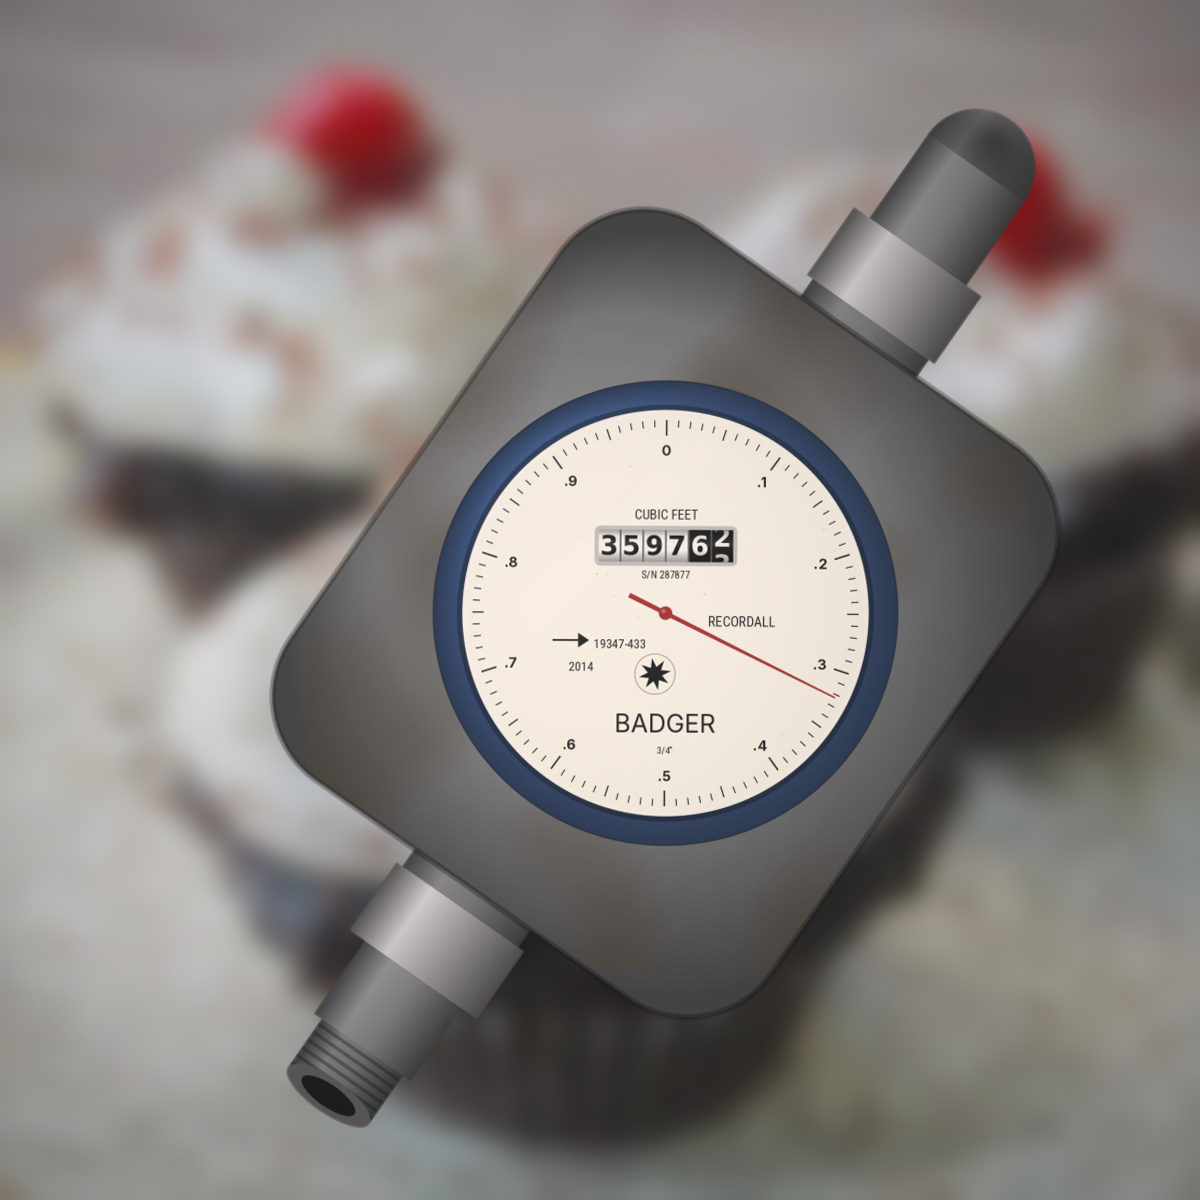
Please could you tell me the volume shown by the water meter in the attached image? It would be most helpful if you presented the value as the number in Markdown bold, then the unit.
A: **359762.32** ft³
